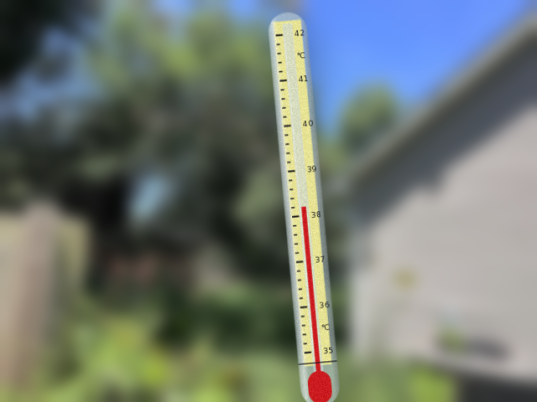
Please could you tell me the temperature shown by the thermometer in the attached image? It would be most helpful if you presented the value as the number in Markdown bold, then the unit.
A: **38.2** °C
